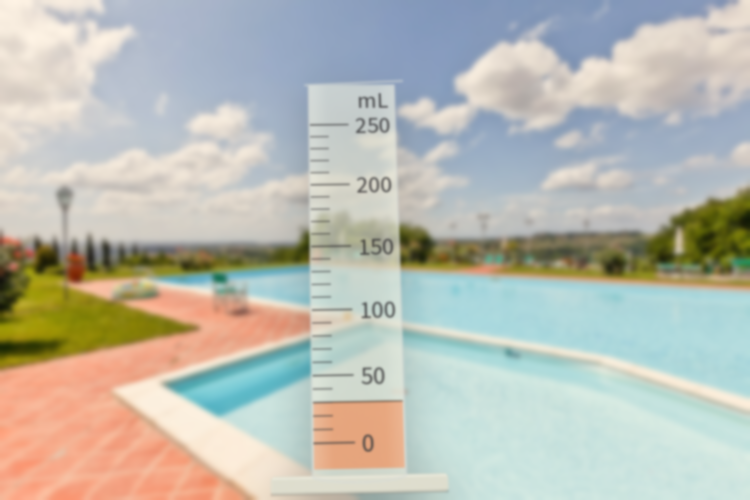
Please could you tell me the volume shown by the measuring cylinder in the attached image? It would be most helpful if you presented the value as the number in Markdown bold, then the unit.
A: **30** mL
